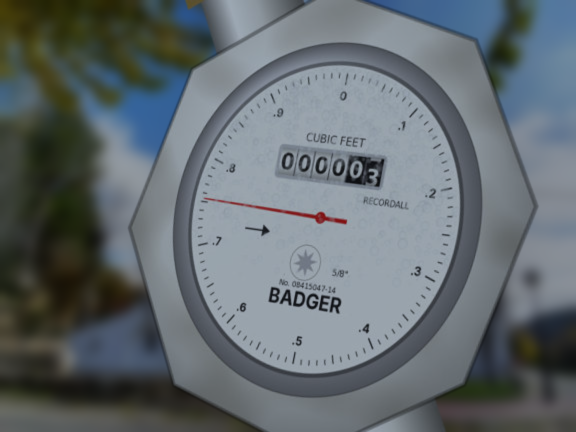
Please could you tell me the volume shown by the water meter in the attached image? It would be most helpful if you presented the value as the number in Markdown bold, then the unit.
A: **2.75** ft³
